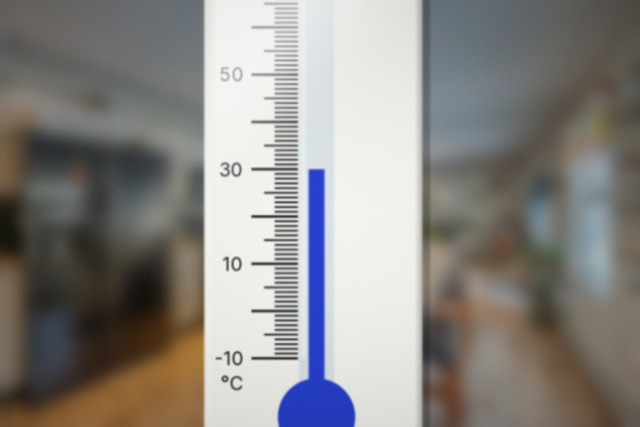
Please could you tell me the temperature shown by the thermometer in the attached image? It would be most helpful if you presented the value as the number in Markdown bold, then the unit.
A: **30** °C
